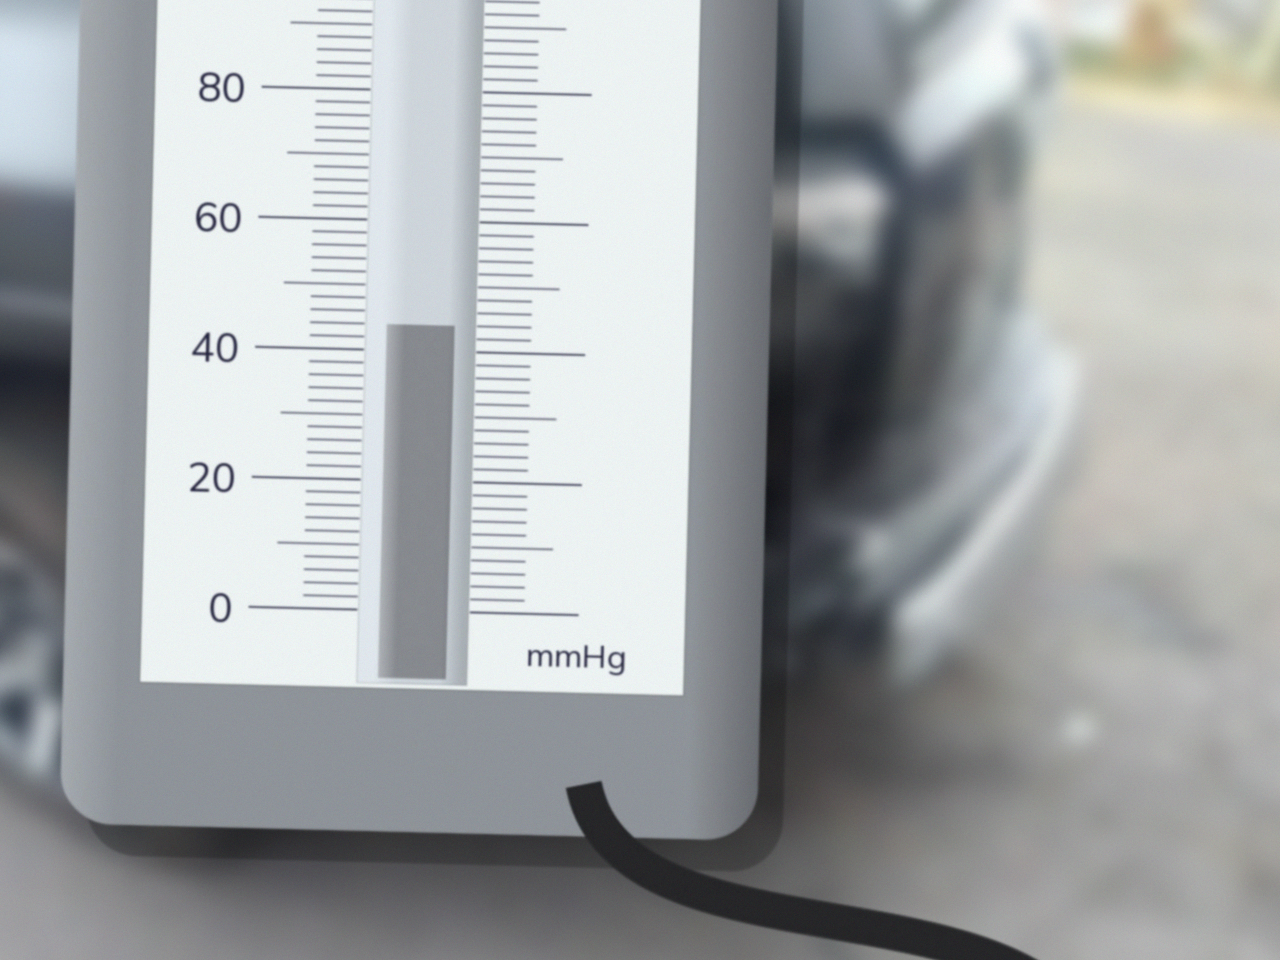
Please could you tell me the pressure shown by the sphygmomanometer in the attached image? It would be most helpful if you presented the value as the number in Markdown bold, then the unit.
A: **44** mmHg
